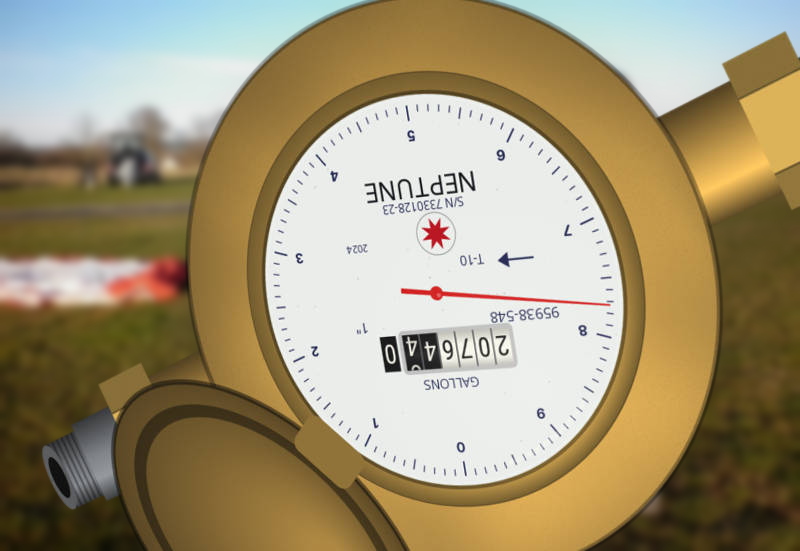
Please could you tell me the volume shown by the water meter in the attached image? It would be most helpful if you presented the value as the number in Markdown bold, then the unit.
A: **2076437.7** gal
